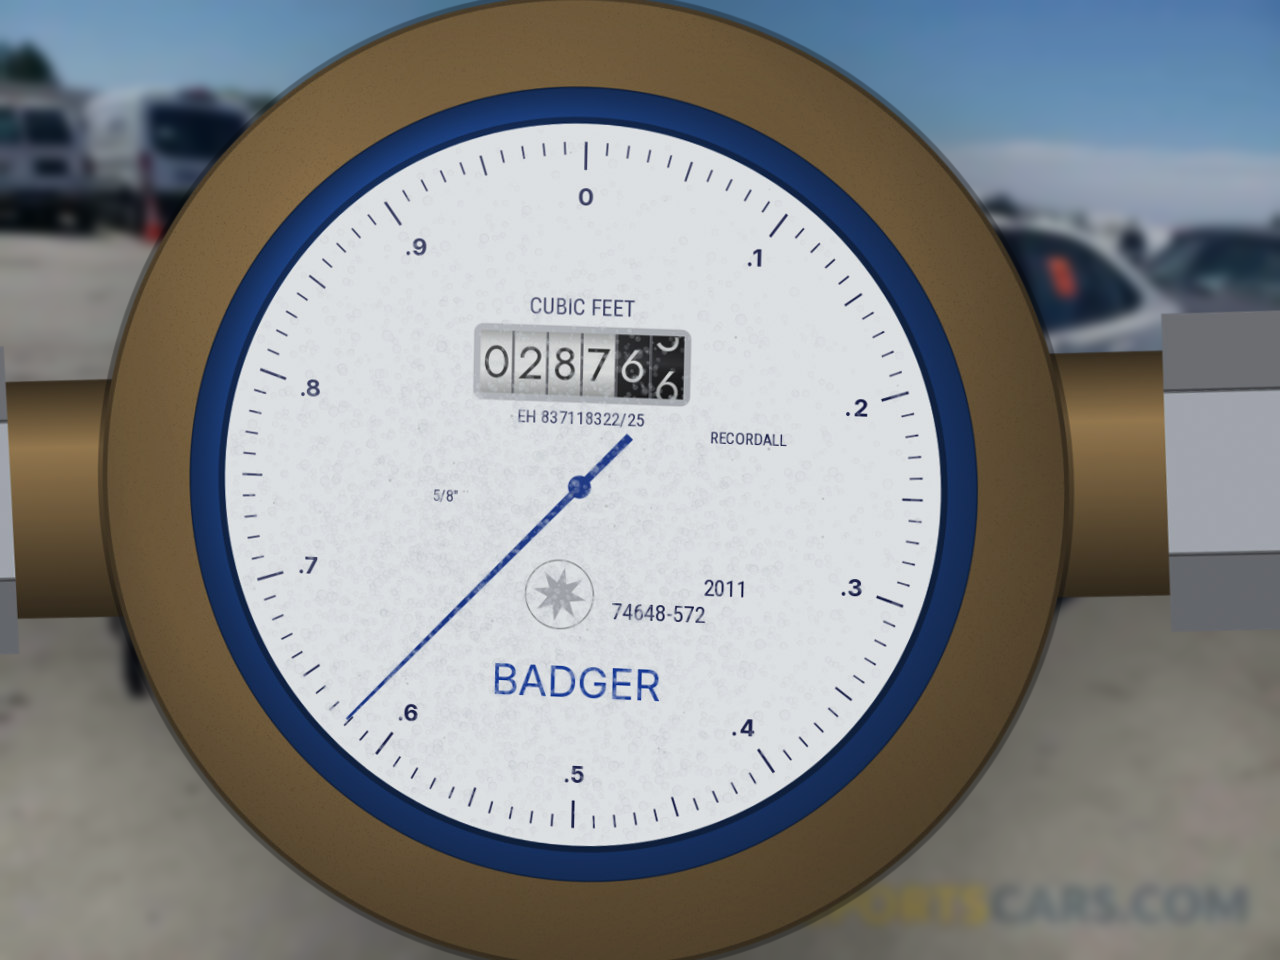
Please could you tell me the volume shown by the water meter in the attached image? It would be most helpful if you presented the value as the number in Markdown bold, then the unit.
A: **28765.62** ft³
